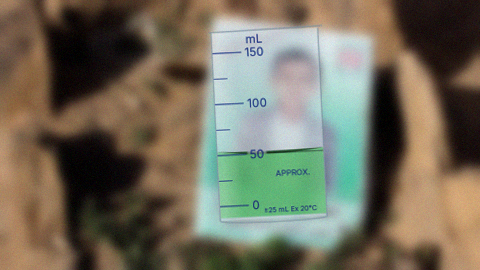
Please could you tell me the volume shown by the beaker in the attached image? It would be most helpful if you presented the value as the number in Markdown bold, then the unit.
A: **50** mL
